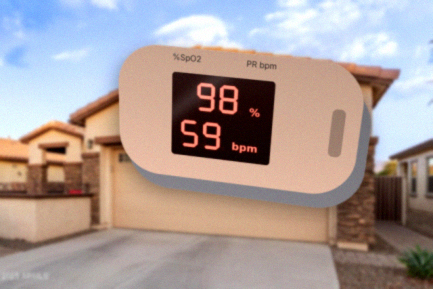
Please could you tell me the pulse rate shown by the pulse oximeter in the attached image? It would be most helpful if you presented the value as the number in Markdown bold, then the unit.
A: **59** bpm
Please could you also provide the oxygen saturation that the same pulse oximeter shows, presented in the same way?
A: **98** %
